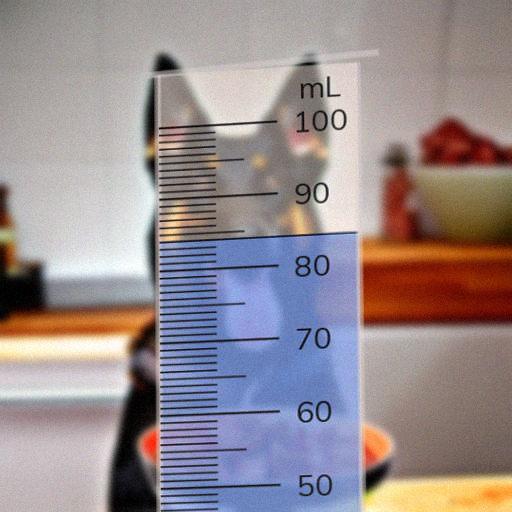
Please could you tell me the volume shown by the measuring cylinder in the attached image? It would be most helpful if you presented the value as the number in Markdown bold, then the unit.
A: **84** mL
